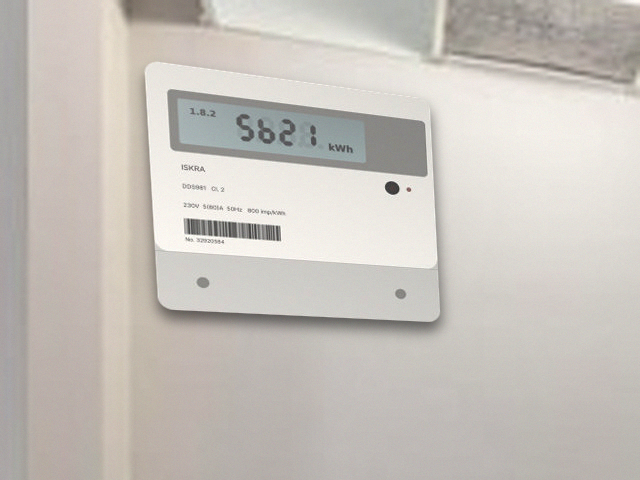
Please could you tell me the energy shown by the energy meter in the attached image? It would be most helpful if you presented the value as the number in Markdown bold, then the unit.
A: **5621** kWh
